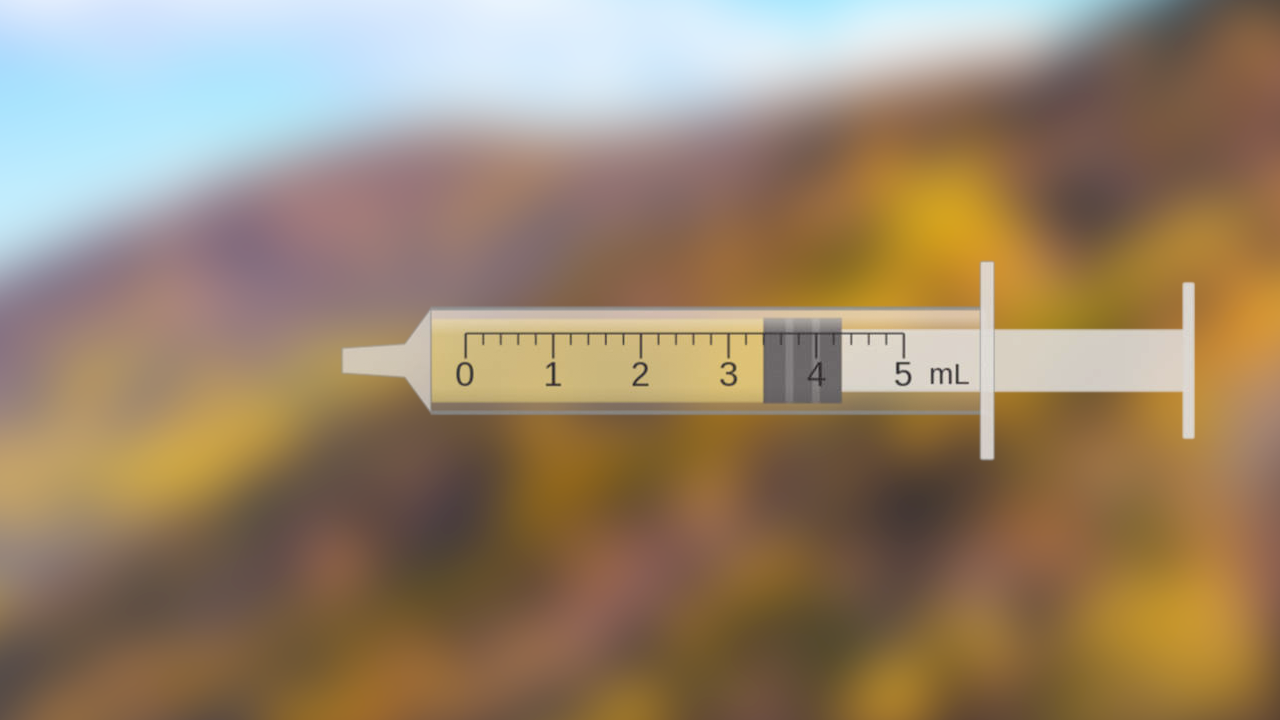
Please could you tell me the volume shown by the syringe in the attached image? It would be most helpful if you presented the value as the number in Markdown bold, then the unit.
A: **3.4** mL
